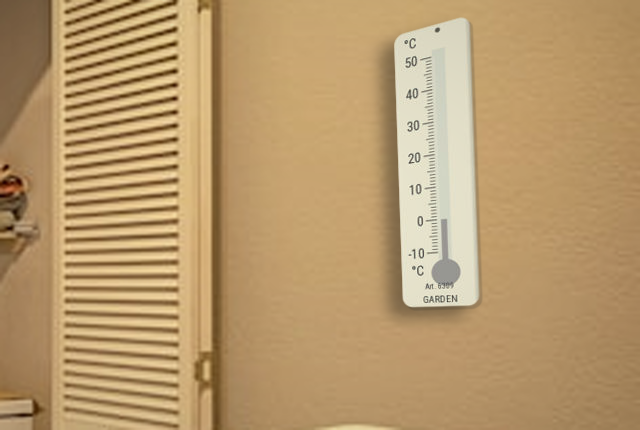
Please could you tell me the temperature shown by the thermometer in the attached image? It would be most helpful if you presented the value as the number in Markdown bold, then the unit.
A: **0** °C
